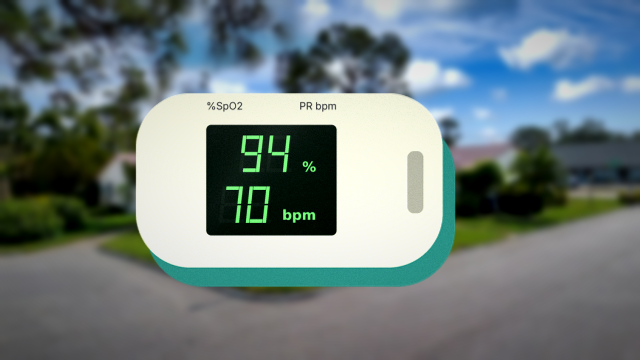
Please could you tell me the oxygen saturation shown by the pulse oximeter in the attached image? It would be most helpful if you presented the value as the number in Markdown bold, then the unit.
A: **94** %
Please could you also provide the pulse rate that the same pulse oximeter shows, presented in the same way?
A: **70** bpm
